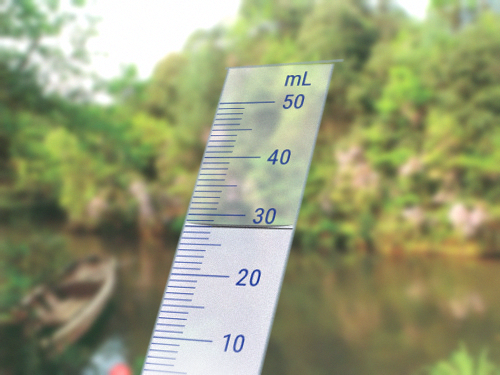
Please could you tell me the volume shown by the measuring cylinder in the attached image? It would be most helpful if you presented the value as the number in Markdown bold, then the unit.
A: **28** mL
